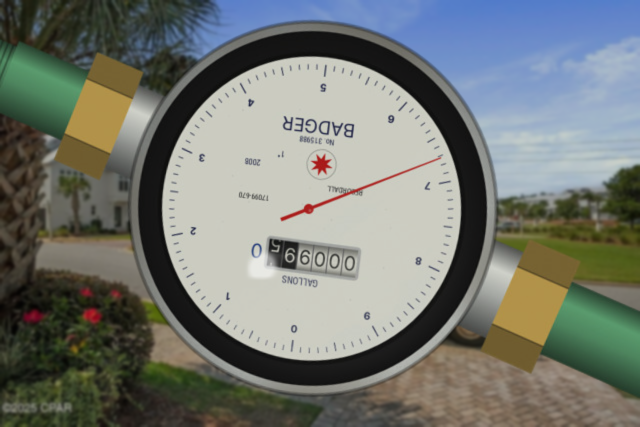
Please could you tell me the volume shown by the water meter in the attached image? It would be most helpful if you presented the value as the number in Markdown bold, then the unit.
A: **9946.7** gal
